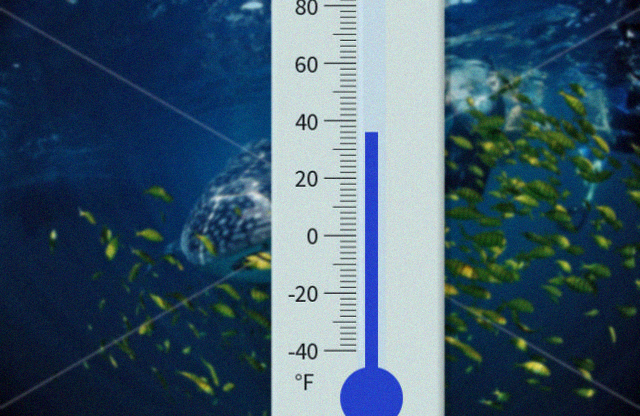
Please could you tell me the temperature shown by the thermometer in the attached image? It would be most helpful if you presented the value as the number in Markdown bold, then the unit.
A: **36** °F
